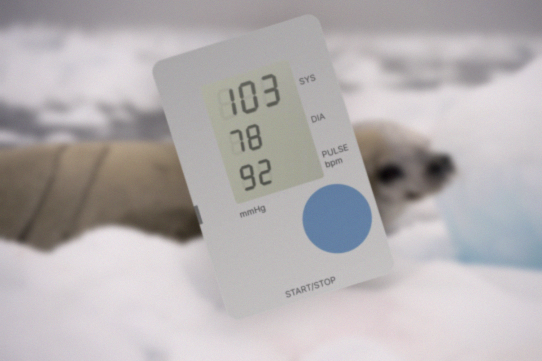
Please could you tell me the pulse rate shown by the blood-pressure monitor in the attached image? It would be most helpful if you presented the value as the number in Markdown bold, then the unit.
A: **92** bpm
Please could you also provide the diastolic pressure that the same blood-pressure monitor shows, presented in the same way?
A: **78** mmHg
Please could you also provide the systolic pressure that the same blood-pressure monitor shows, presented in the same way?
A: **103** mmHg
